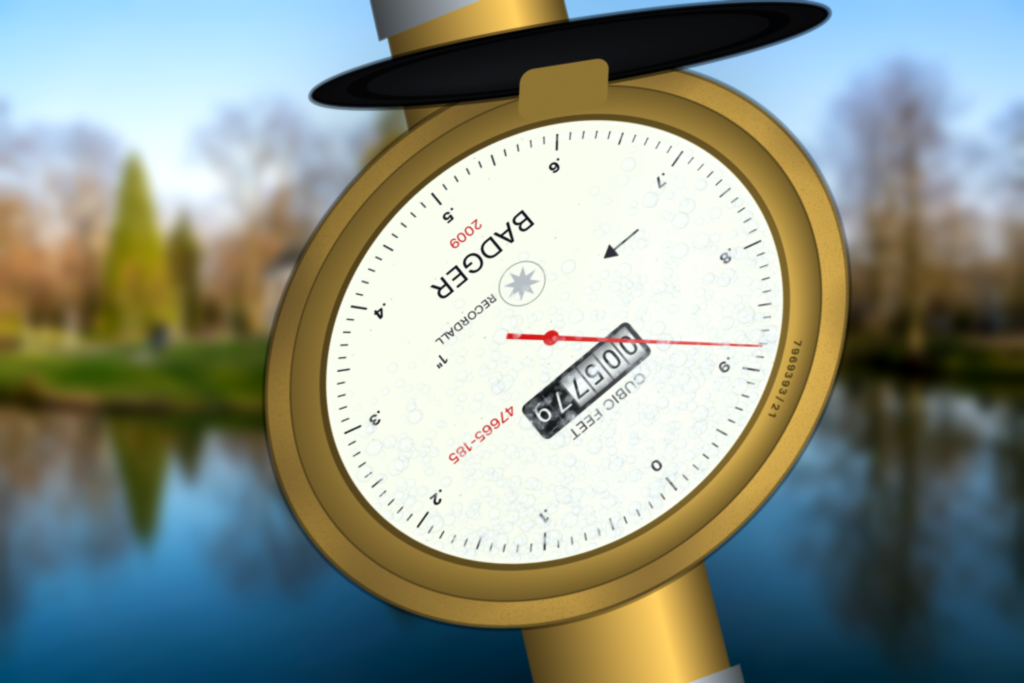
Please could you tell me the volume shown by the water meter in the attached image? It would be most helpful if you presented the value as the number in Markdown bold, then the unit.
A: **5778.88** ft³
